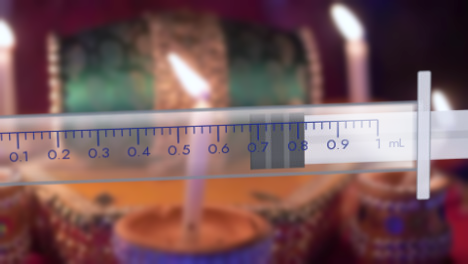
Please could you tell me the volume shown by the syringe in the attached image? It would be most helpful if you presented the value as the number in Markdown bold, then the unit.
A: **0.68** mL
